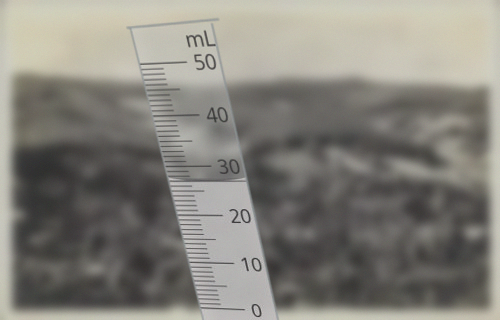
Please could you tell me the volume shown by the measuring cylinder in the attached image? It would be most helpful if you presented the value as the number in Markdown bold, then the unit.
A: **27** mL
